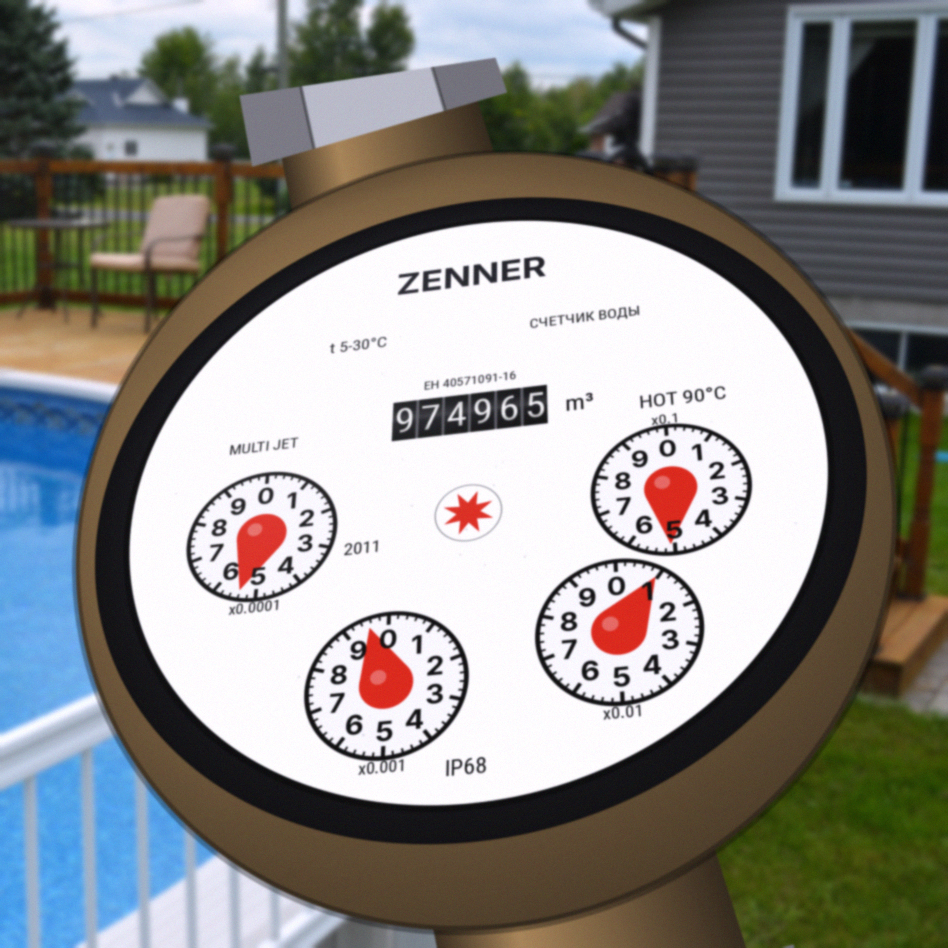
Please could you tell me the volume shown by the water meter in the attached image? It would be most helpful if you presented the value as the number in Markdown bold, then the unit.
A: **974965.5095** m³
